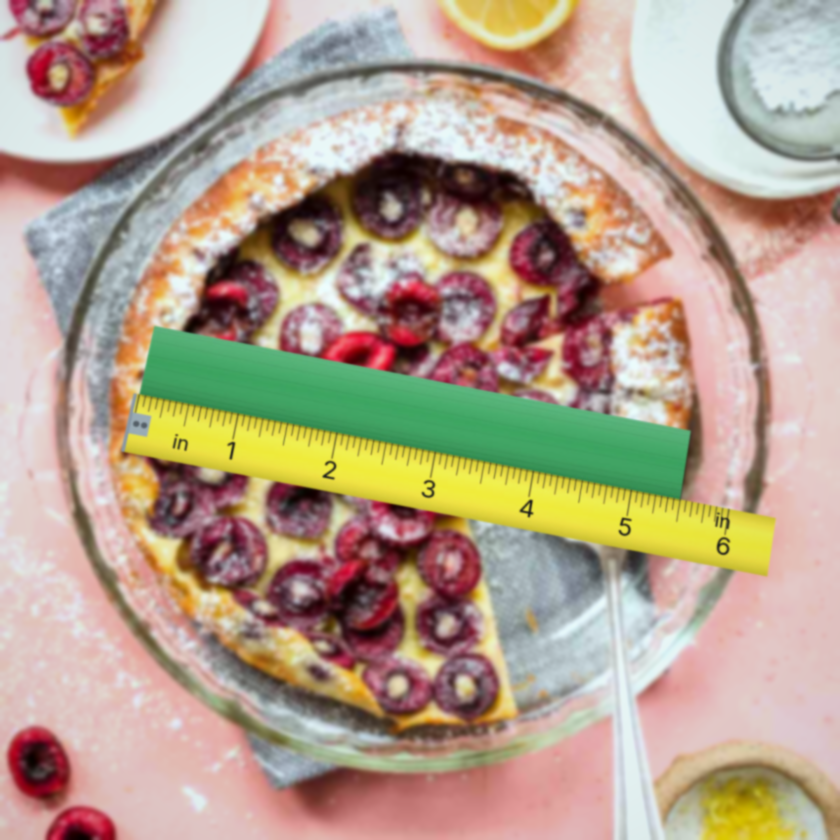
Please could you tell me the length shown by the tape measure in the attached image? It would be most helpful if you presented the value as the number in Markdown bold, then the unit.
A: **5.5** in
